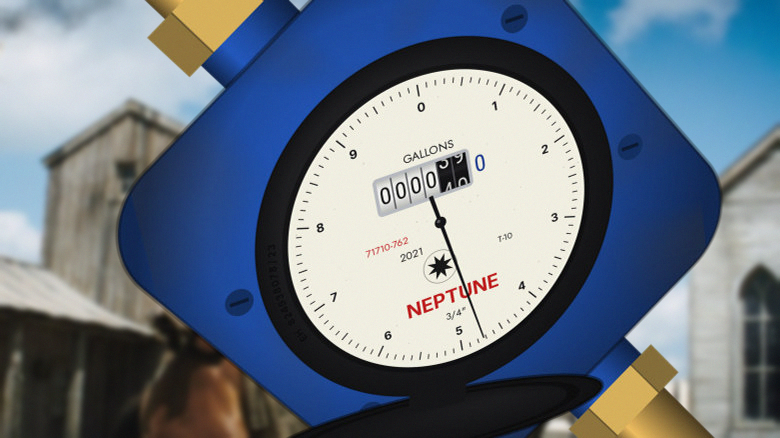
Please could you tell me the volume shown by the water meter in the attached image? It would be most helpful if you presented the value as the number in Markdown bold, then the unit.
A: **394.7** gal
